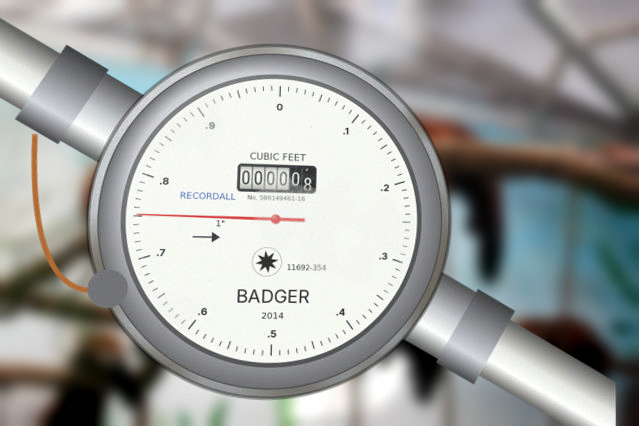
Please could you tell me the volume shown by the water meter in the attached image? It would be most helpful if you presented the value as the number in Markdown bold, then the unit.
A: **7.75** ft³
